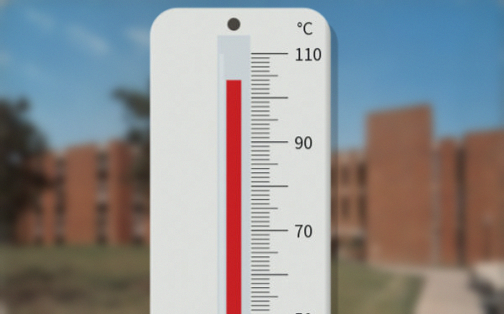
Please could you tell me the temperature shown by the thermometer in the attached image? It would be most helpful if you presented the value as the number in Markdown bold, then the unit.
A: **104** °C
